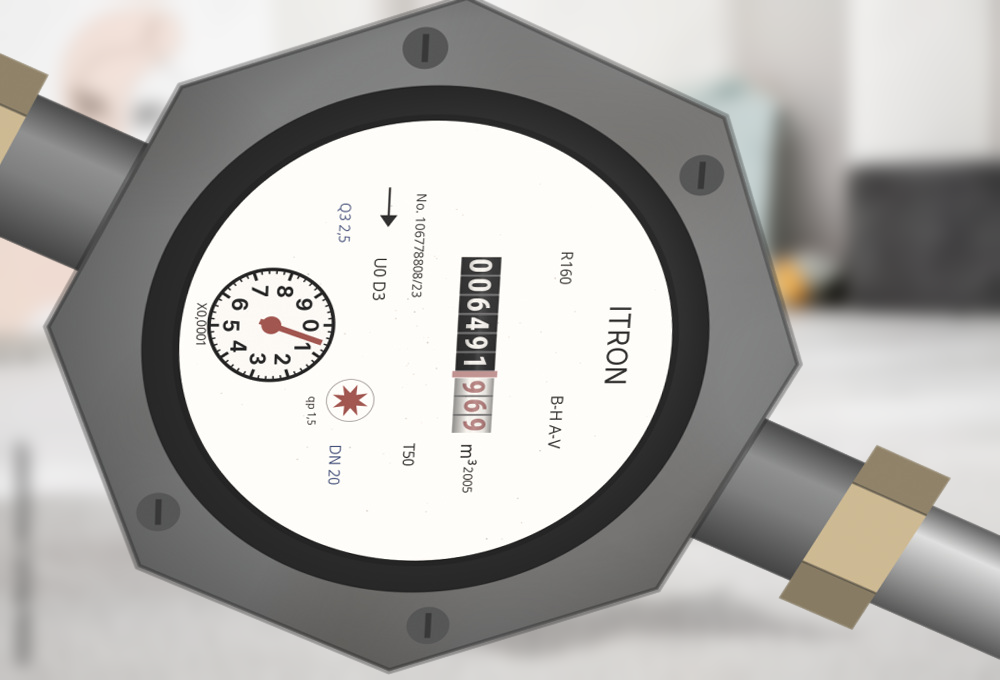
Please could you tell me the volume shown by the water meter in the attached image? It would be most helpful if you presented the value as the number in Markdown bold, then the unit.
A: **6491.9690** m³
